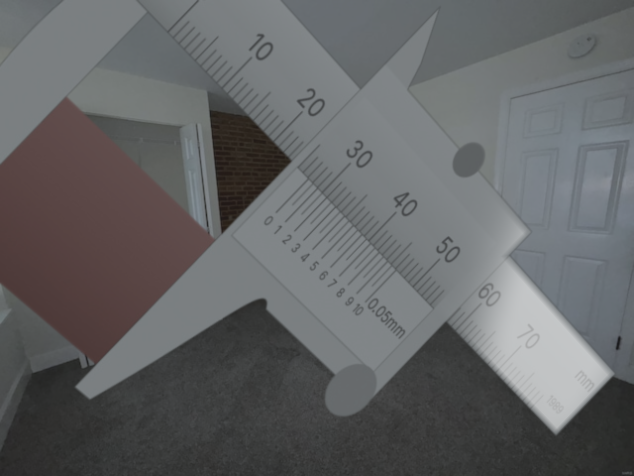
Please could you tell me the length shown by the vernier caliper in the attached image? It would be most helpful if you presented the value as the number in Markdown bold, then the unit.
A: **27.2** mm
